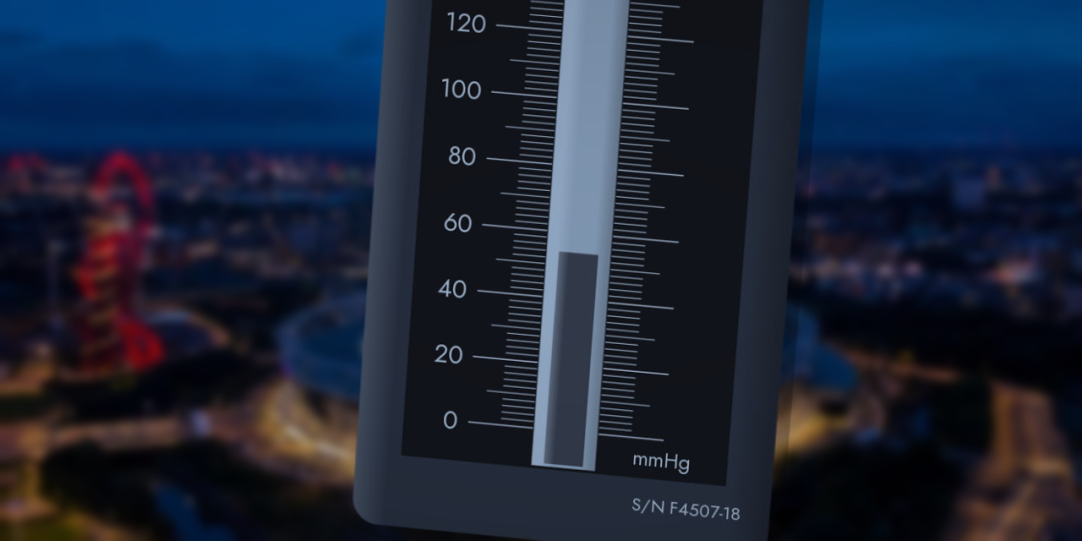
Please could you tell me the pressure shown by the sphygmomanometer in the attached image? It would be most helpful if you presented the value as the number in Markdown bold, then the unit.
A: **54** mmHg
